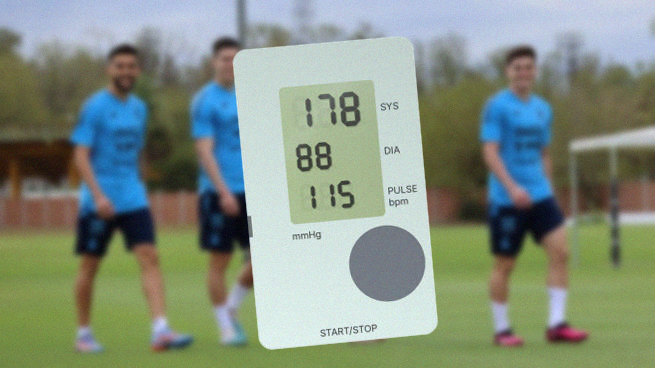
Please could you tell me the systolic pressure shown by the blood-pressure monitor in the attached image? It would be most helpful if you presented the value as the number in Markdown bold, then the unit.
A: **178** mmHg
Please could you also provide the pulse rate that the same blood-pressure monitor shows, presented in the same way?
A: **115** bpm
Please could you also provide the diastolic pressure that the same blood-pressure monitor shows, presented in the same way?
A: **88** mmHg
